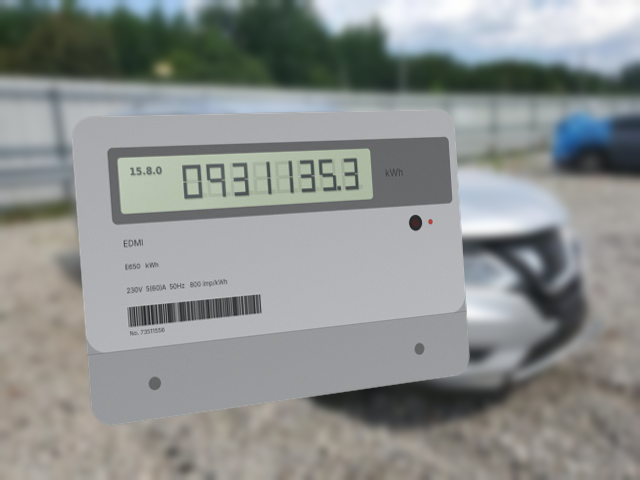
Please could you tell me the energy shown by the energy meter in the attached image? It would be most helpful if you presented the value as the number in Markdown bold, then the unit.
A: **931135.3** kWh
